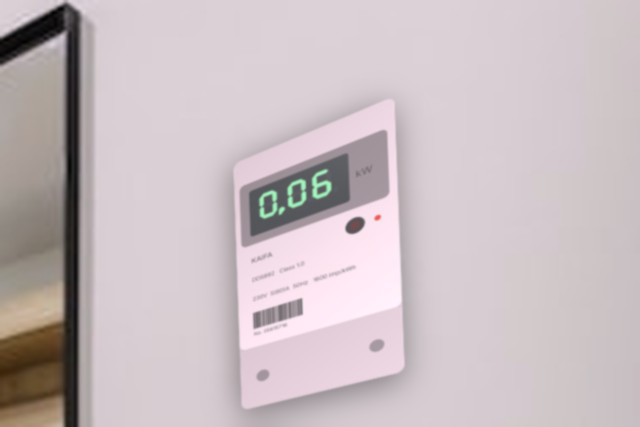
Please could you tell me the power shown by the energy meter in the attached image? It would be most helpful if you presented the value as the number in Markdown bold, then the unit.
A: **0.06** kW
